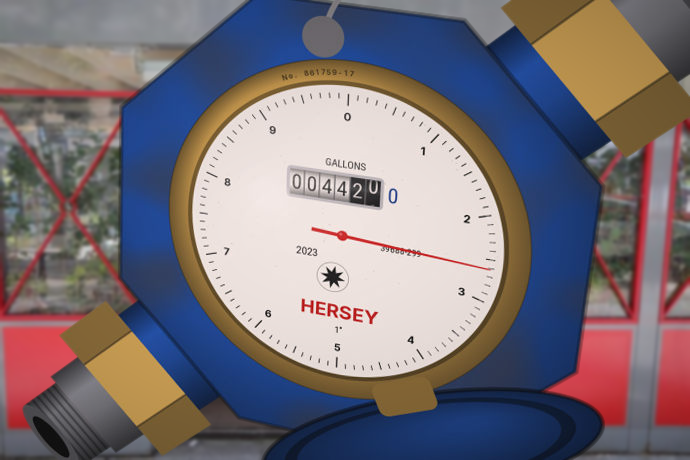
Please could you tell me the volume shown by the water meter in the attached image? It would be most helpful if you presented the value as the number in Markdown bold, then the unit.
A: **44202.6** gal
